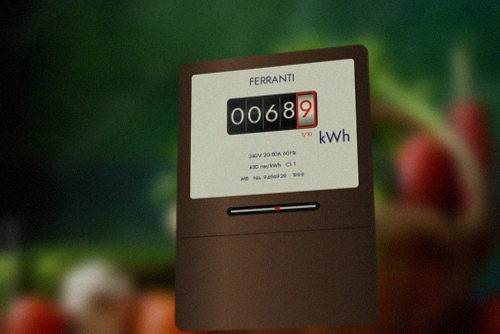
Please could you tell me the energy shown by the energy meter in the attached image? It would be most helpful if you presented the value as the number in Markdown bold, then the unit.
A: **68.9** kWh
